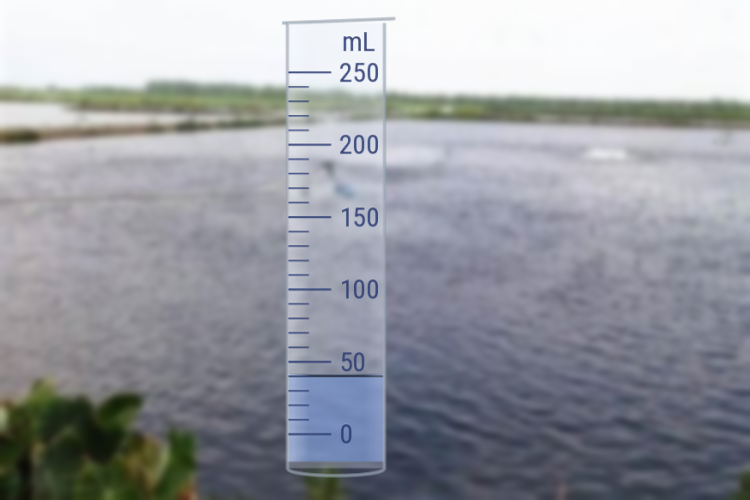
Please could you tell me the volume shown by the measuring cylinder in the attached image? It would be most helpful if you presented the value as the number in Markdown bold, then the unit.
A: **40** mL
